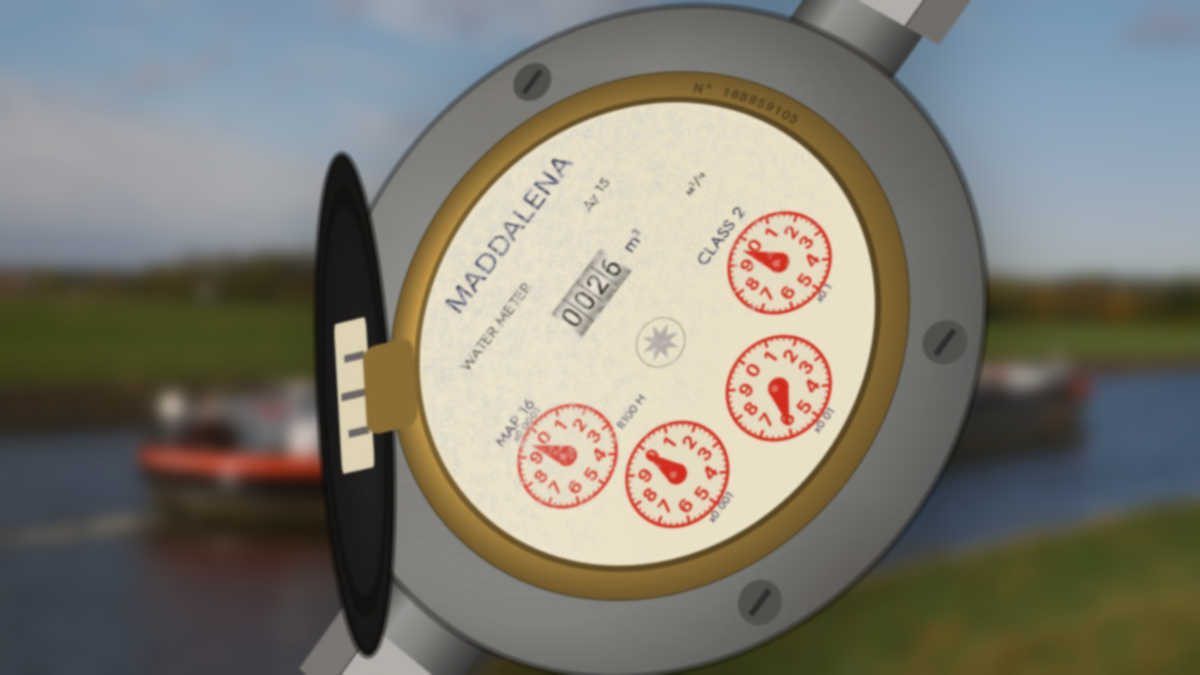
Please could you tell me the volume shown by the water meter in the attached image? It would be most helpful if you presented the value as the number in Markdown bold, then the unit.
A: **25.9599** m³
